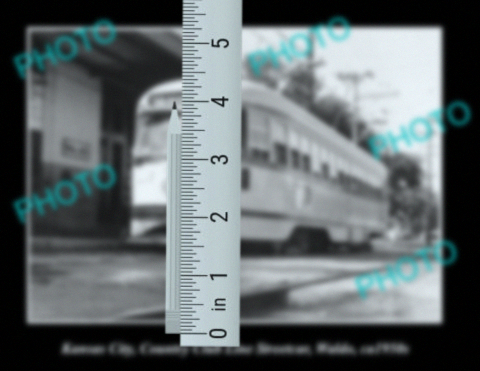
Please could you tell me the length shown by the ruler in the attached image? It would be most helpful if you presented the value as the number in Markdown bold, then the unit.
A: **4** in
